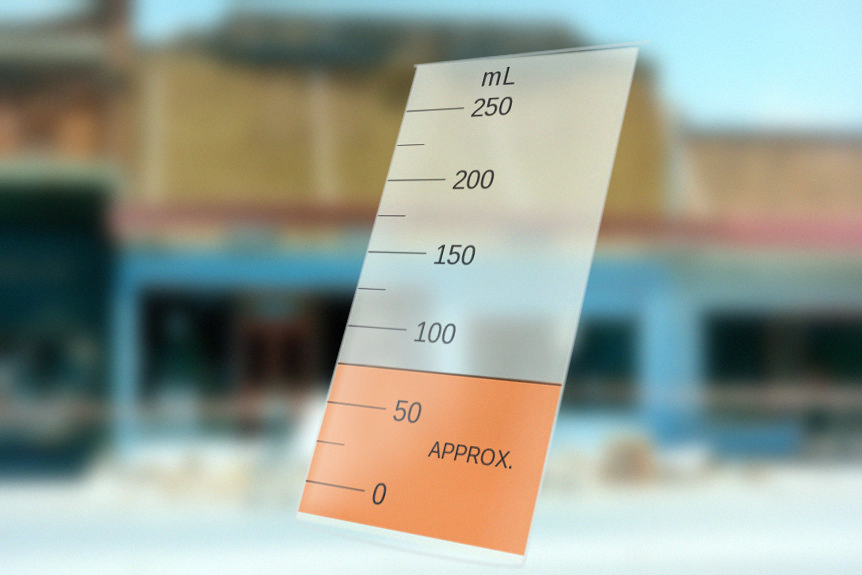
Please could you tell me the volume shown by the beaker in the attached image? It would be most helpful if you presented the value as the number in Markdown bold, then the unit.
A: **75** mL
